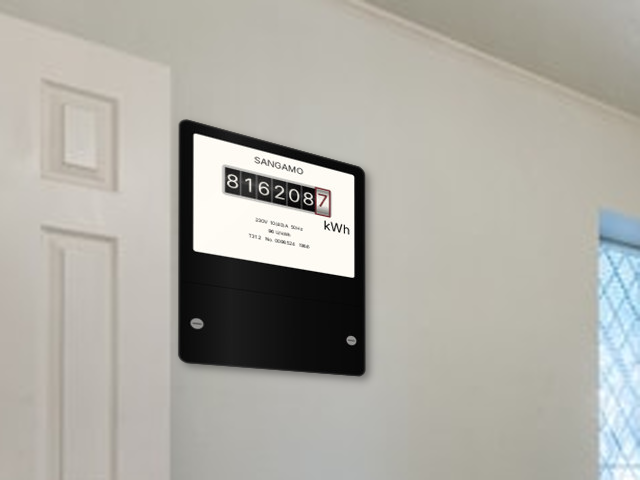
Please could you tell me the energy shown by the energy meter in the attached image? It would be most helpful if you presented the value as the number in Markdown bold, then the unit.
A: **816208.7** kWh
